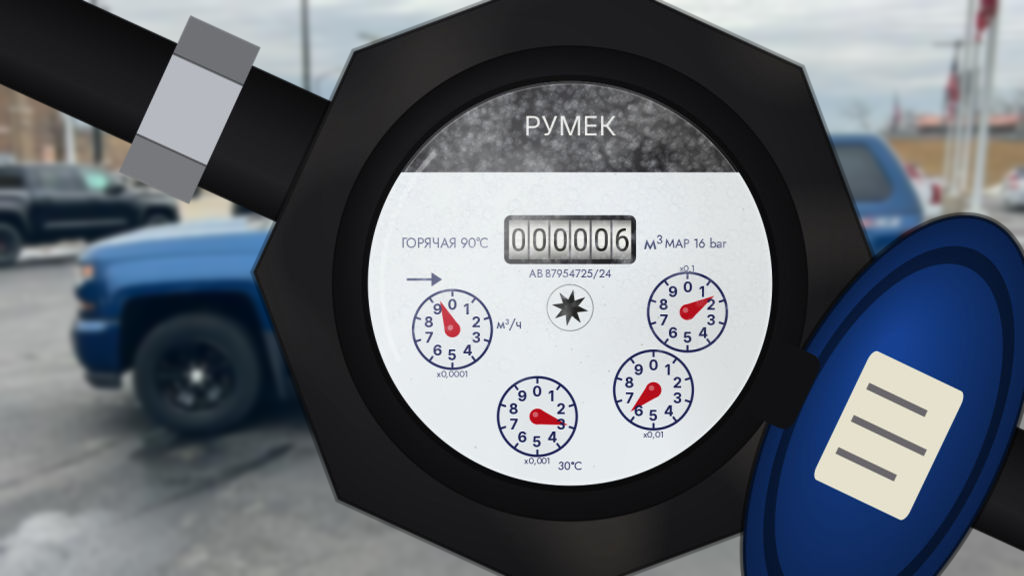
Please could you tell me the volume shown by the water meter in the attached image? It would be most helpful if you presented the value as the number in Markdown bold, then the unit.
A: **6.1629** m³
